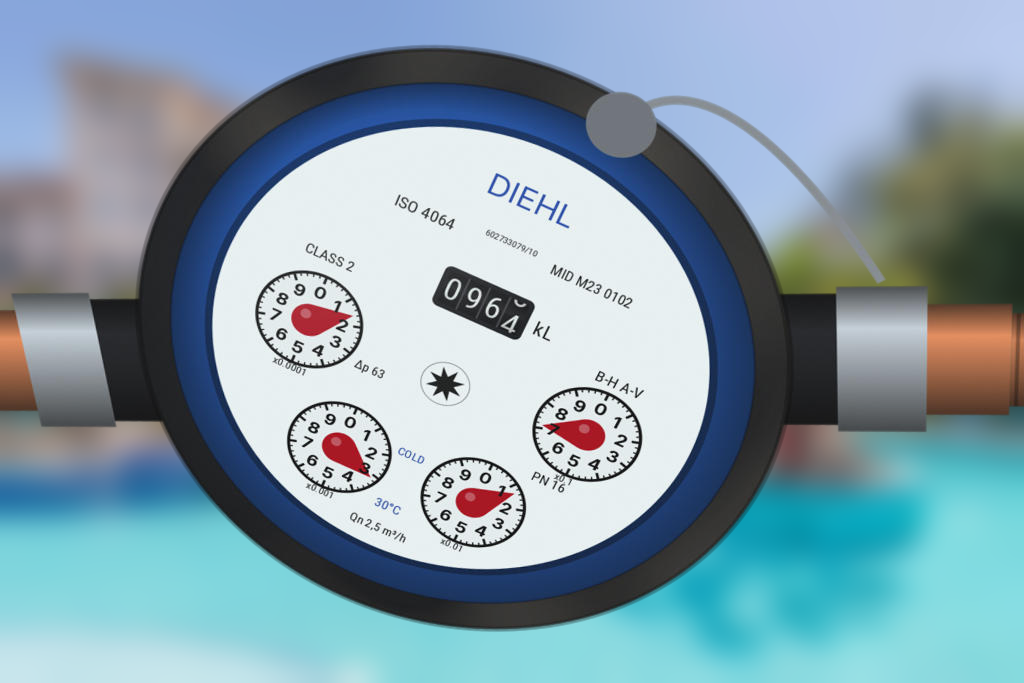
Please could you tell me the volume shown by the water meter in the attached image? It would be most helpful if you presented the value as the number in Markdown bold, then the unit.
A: **963.7131** kL
